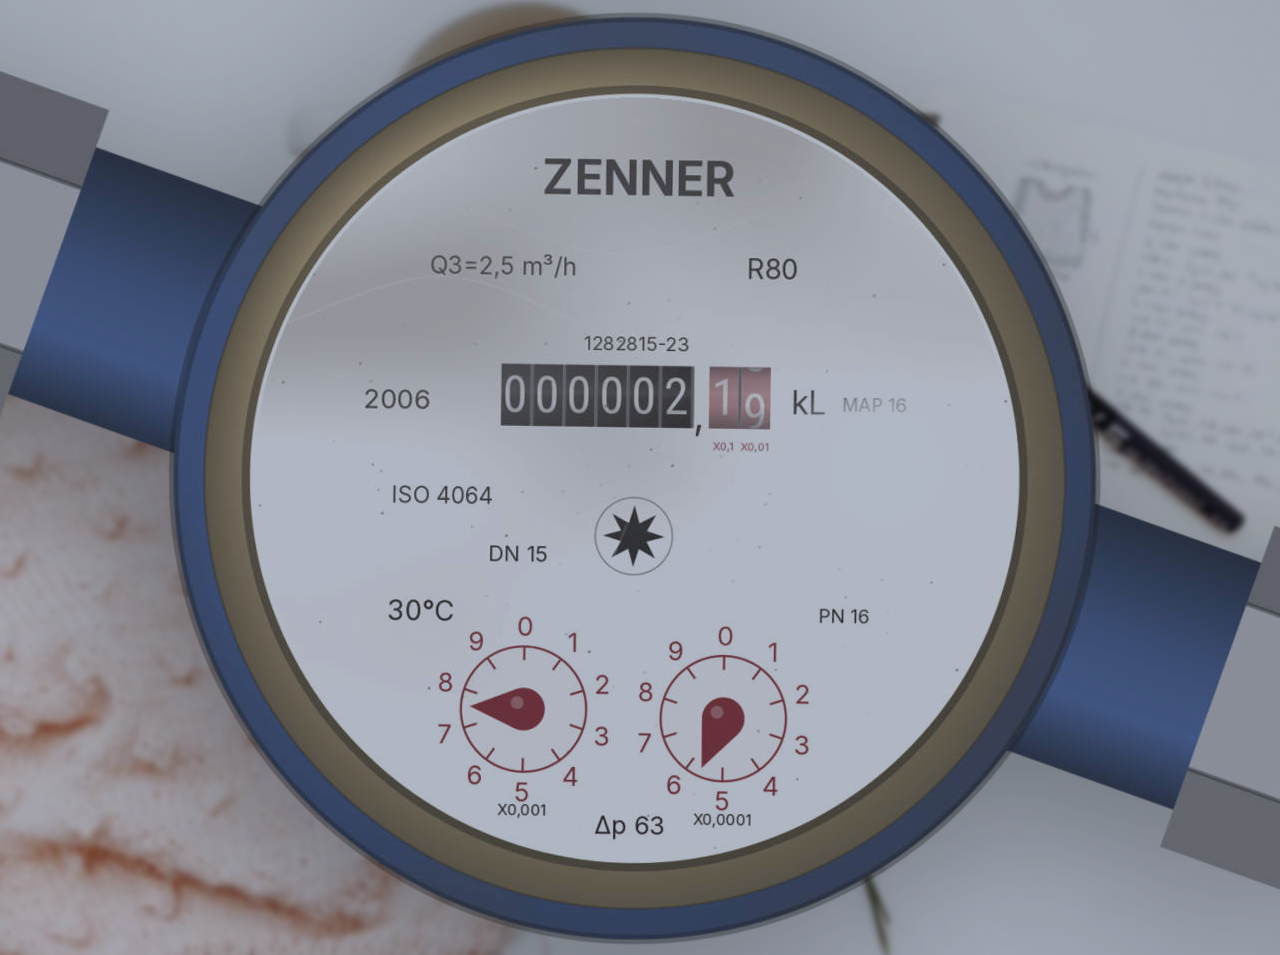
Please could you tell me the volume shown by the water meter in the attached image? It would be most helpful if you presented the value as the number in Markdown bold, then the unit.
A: **2.1875** kL
